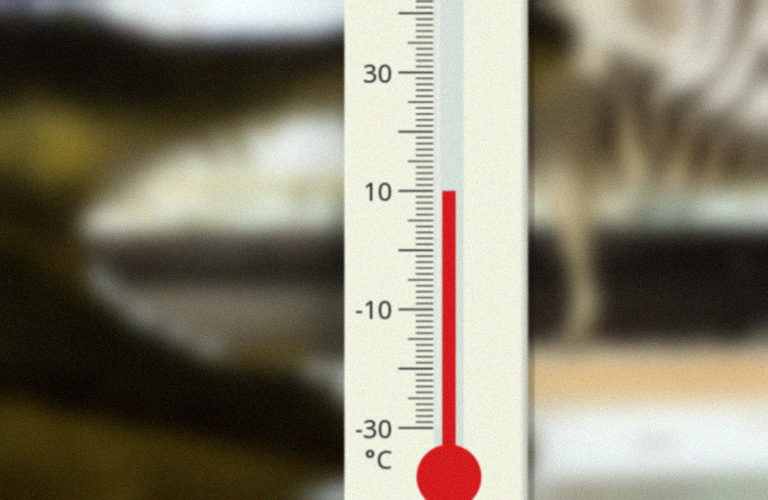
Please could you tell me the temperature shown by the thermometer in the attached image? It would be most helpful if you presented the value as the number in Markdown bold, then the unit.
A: **10** °C
